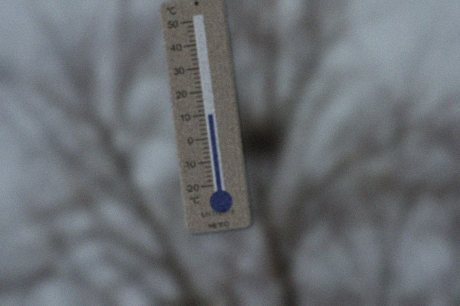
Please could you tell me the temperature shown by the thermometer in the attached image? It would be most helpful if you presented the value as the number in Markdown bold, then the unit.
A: **10** °C
